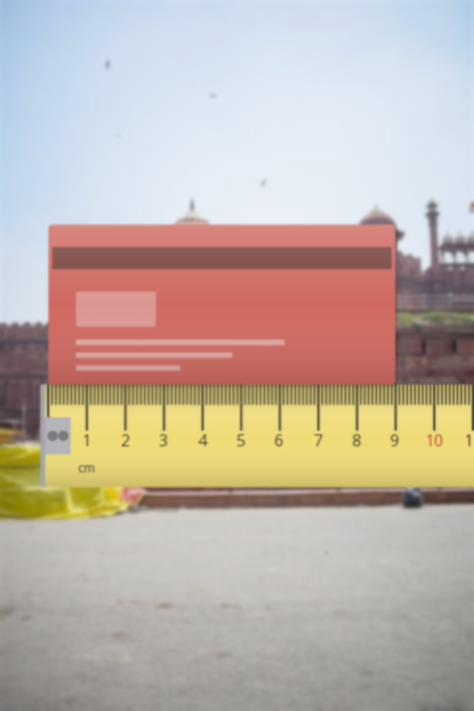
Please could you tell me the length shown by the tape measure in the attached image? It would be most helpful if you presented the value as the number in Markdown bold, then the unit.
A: **9** cm
